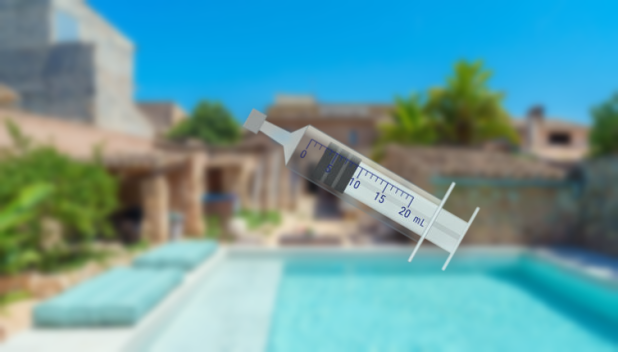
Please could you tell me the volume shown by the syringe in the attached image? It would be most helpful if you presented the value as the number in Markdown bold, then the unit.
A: **3** mL
